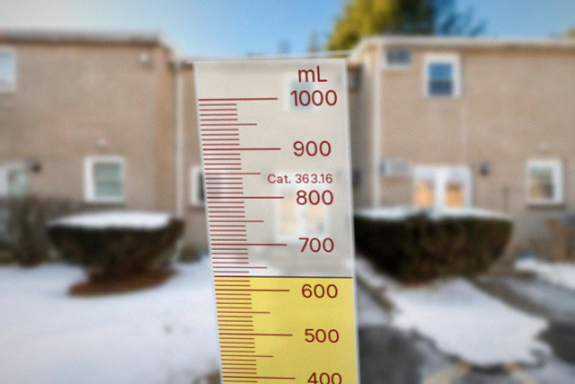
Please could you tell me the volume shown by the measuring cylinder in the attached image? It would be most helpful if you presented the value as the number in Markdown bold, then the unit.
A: **630** mL
